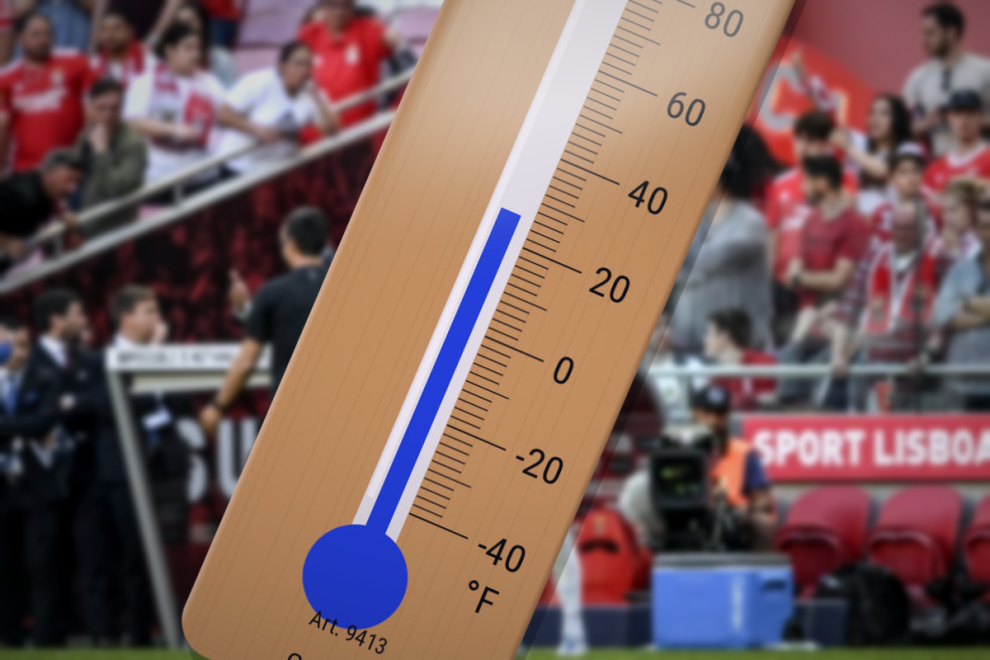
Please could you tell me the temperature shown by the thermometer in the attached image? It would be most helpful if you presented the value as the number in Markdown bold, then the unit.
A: **26** °F
